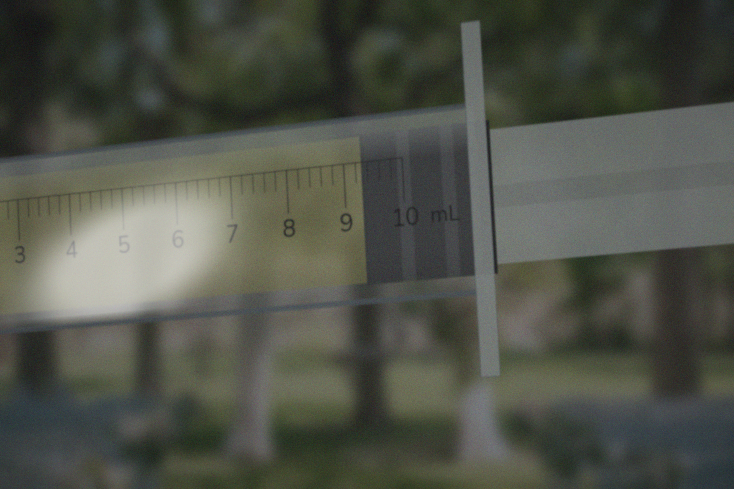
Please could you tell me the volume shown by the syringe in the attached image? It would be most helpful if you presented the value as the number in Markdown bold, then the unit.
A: **9.3** mL
